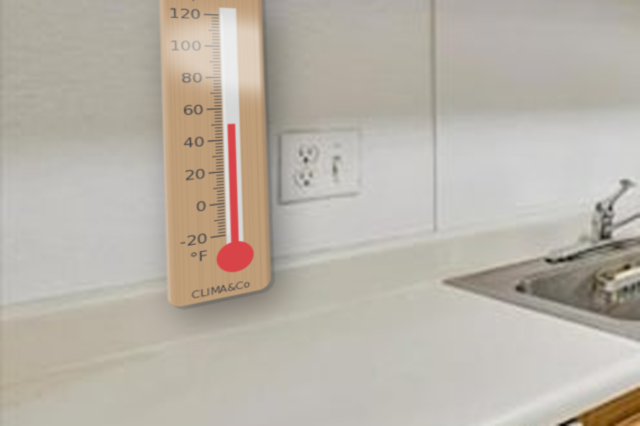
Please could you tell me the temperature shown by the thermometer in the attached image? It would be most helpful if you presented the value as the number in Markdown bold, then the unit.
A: **50** °F
